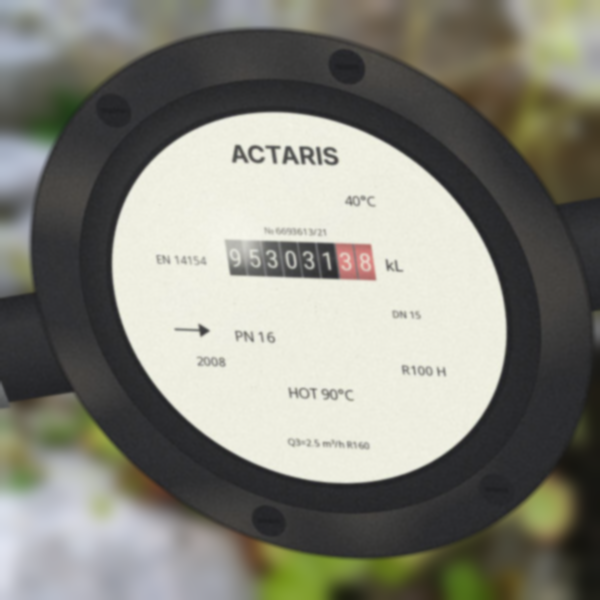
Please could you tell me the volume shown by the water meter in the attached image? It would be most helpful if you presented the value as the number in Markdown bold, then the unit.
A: **953031.38** kL
